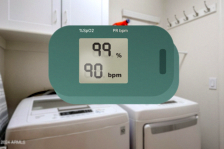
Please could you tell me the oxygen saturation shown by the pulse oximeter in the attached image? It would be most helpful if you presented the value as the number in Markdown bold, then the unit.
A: **99** %
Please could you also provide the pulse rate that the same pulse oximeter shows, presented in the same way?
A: **90** bpm
